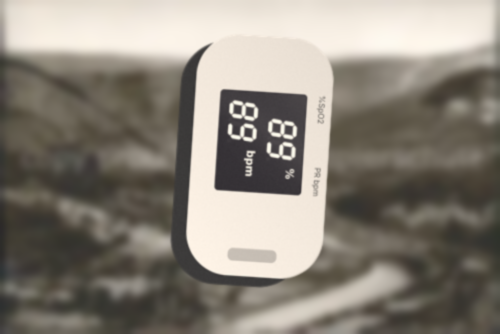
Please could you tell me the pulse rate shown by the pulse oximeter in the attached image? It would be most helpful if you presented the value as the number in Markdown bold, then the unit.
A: **89** bpm
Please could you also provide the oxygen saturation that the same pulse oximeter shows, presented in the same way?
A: **89** %
